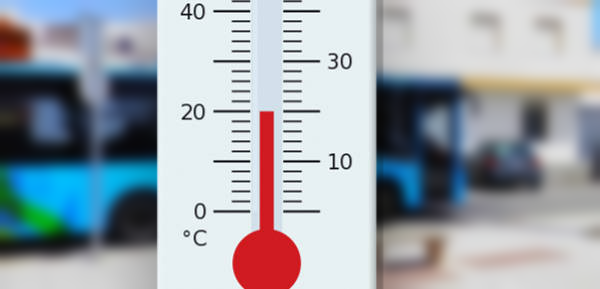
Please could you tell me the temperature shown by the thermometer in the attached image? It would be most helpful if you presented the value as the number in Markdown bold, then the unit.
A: **20** °C
